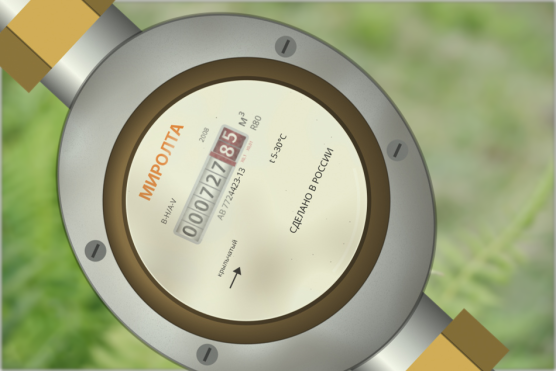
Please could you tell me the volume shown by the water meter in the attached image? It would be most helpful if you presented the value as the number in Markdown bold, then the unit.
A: **727.85** m³
